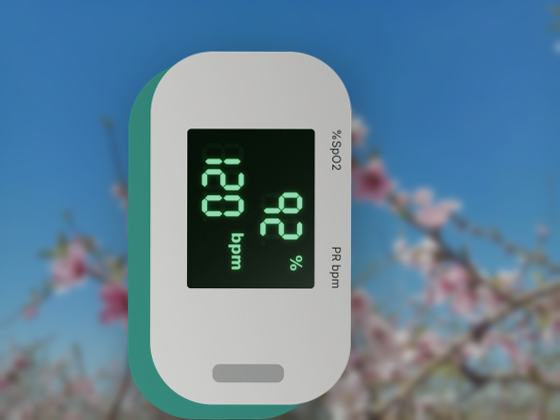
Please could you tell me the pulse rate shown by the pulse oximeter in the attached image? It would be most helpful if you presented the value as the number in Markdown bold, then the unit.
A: **120** bpm
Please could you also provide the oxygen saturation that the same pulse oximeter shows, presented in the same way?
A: **92** %
